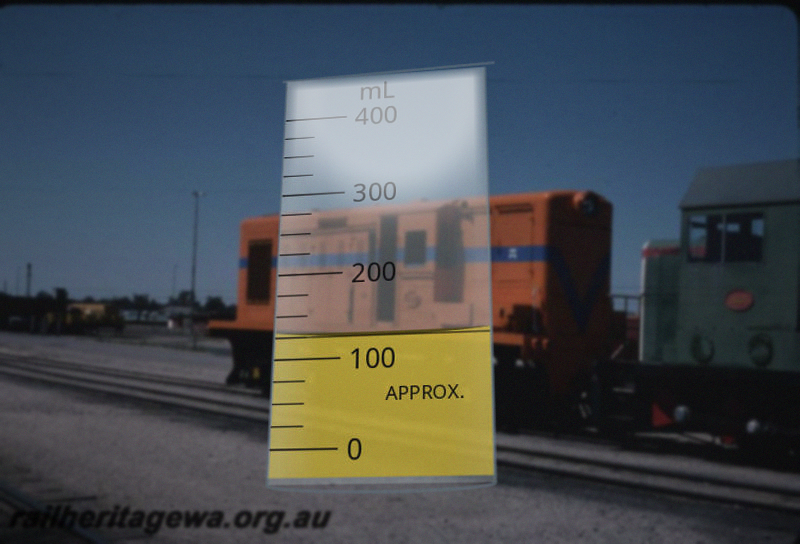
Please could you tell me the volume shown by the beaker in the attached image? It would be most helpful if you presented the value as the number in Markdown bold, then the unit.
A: **125** mL
